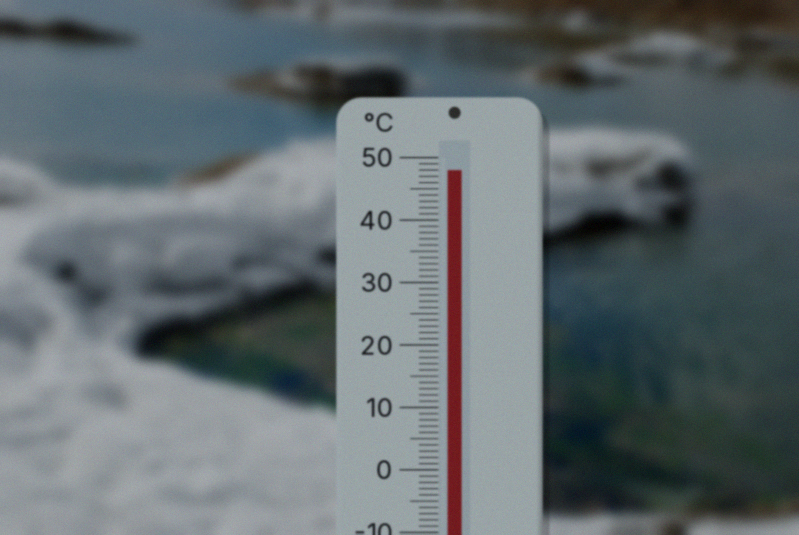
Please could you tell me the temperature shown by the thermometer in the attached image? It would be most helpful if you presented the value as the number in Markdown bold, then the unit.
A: **48** °C
